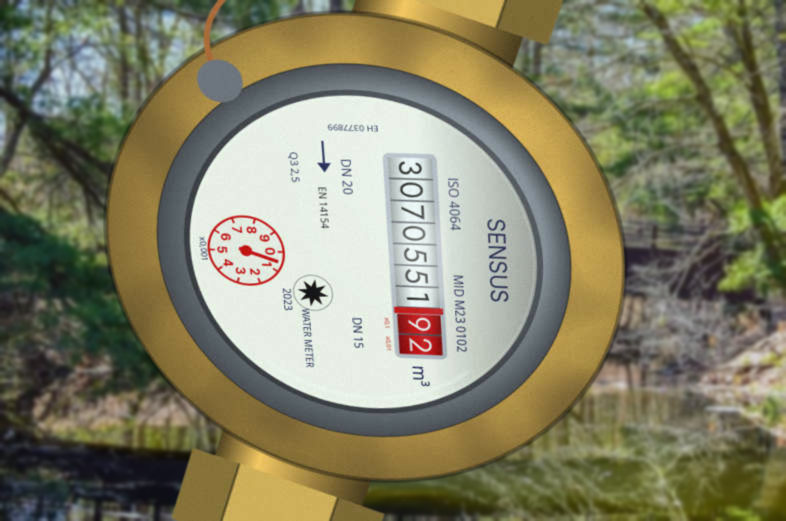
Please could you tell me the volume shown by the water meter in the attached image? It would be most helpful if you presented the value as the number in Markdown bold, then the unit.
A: **3070551.920** m³
